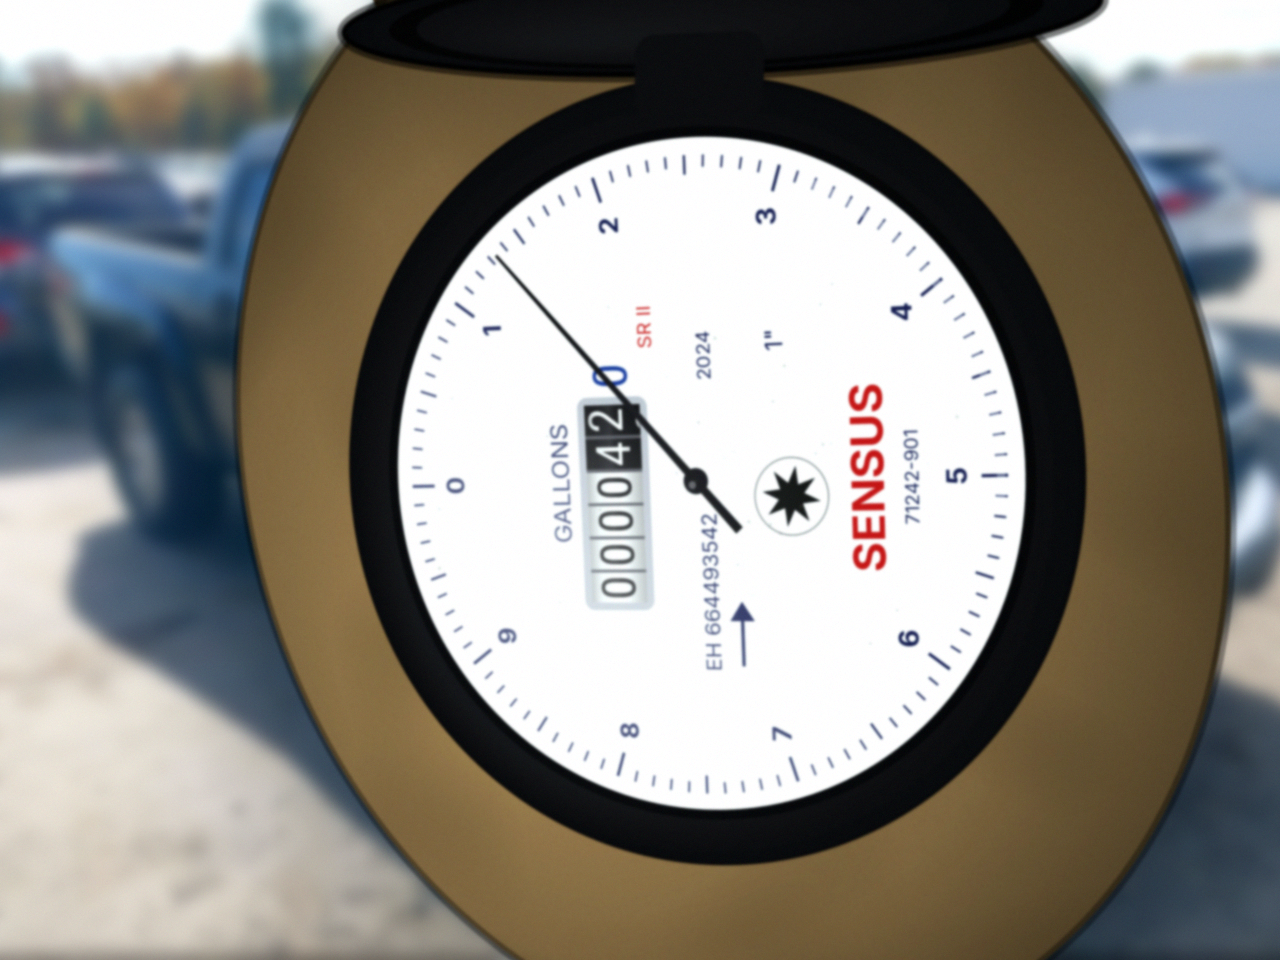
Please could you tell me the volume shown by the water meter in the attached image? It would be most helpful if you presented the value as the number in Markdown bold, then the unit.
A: **421.3** gal
